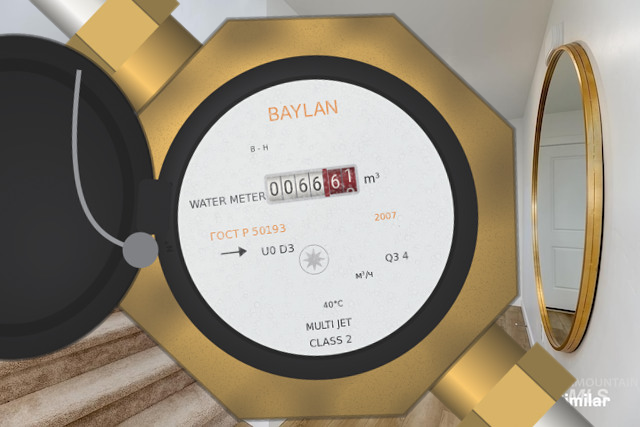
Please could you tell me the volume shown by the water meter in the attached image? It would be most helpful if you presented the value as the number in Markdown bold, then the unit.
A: **66.61** m³
